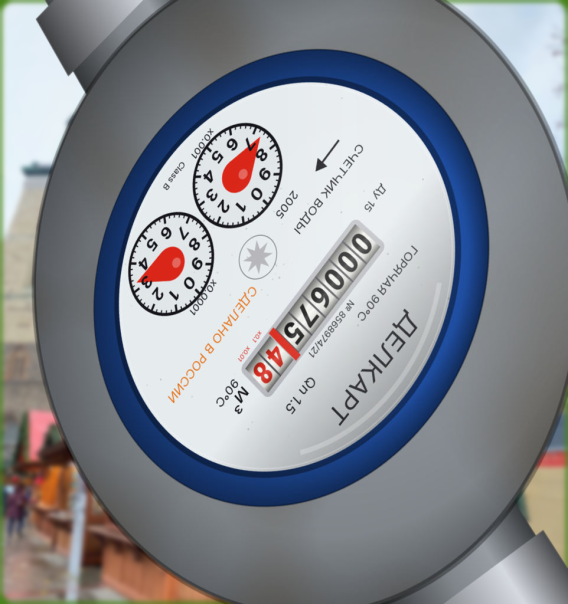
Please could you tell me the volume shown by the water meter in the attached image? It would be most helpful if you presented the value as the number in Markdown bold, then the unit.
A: **675.4873** m³
